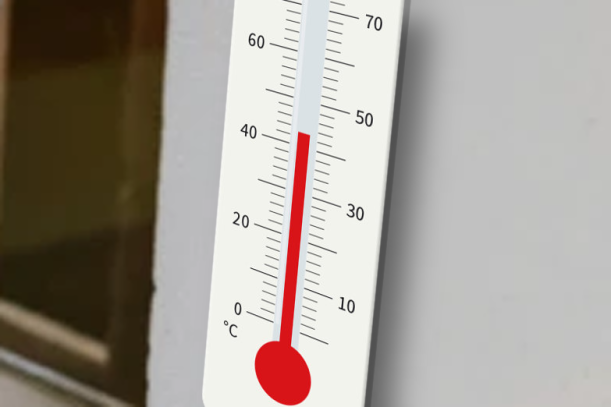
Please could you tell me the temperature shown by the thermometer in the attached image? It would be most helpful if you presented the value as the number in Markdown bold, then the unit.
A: **43** °C
